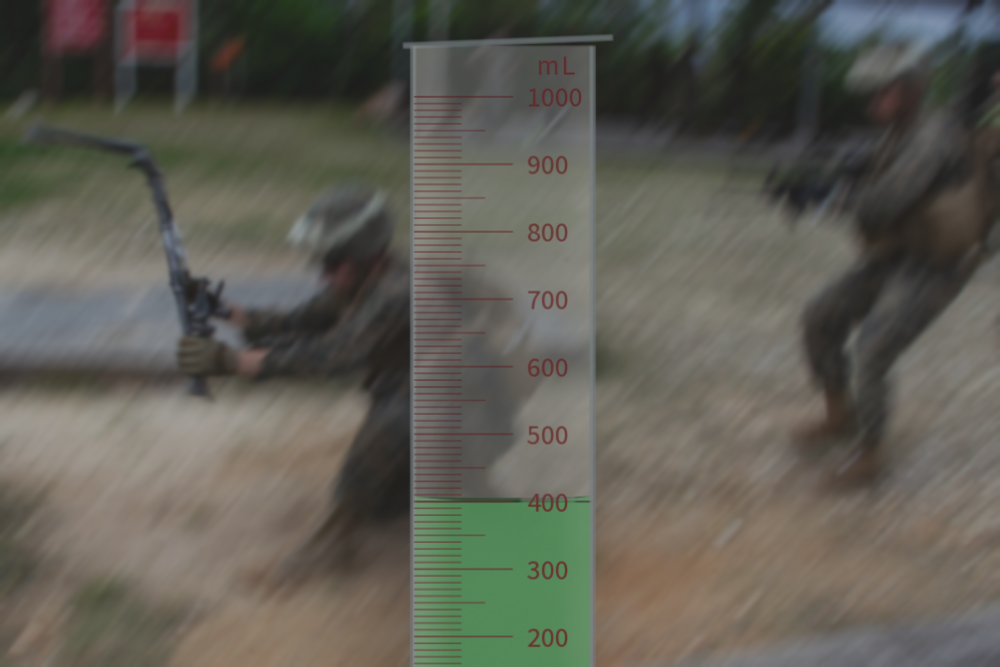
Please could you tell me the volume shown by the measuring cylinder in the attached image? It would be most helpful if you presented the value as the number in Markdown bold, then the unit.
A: **400** mL
